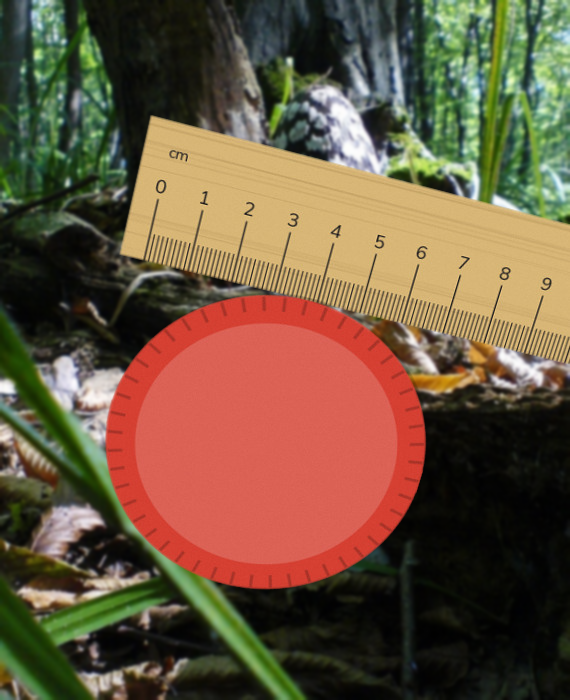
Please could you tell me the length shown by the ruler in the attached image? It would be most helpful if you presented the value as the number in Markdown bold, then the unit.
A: **7.5** cm
